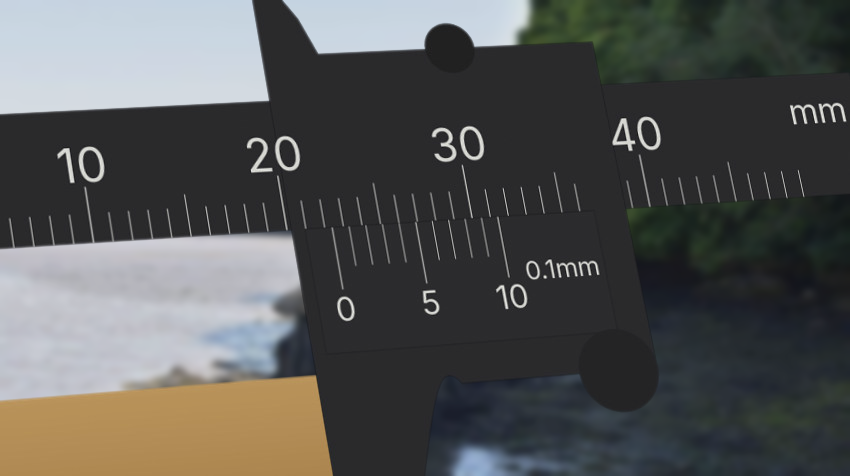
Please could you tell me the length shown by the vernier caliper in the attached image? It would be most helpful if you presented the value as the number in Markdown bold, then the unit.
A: **22.4** mm
